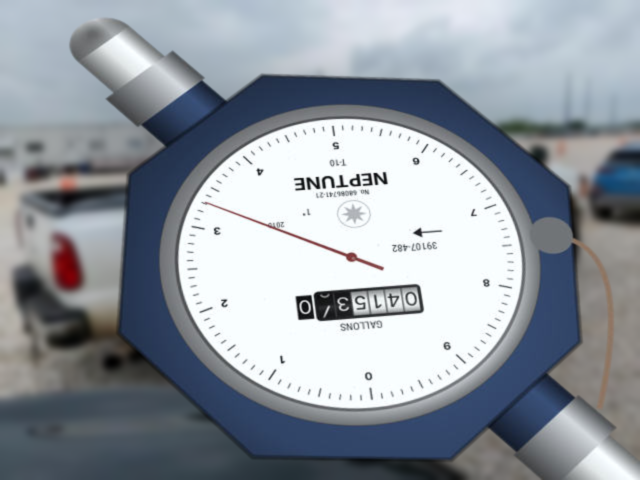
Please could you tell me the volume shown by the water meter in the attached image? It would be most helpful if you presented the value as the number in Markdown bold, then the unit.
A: **415373.3** gal
